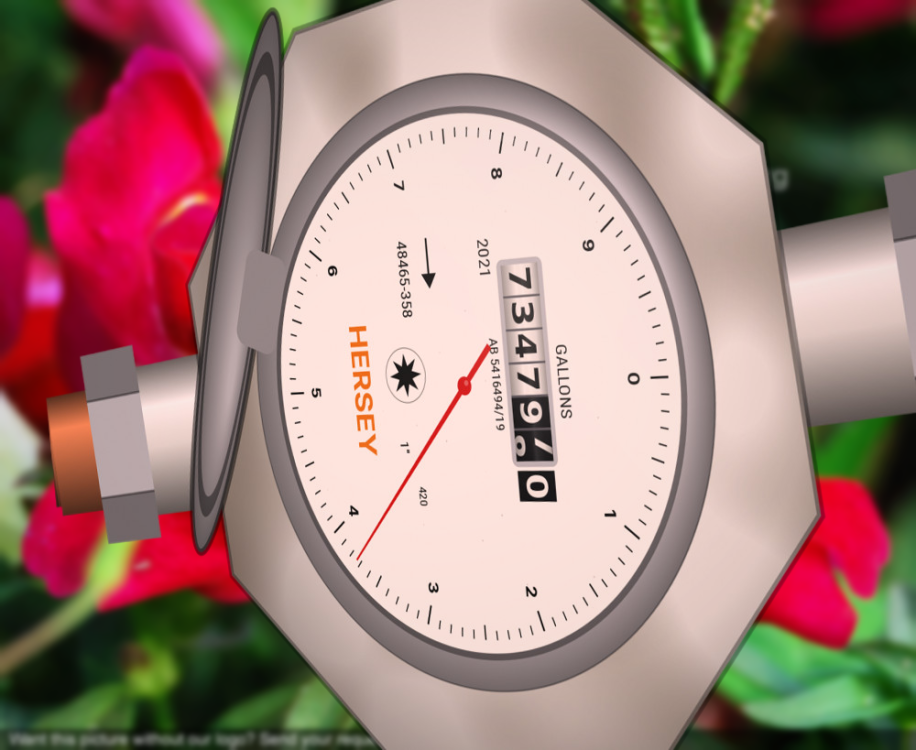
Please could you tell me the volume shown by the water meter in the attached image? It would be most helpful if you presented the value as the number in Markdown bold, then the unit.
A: **7347973.7** gal
